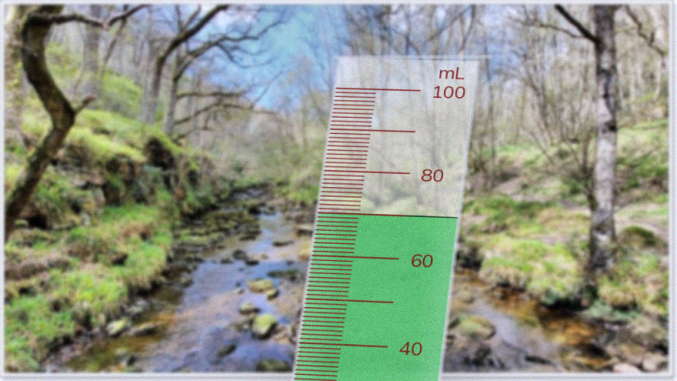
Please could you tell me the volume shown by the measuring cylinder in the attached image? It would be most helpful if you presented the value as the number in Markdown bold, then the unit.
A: **70** mL
